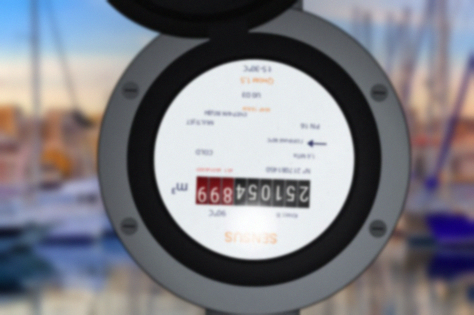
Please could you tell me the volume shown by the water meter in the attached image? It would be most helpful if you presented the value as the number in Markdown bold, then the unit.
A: **251054.899** m³
